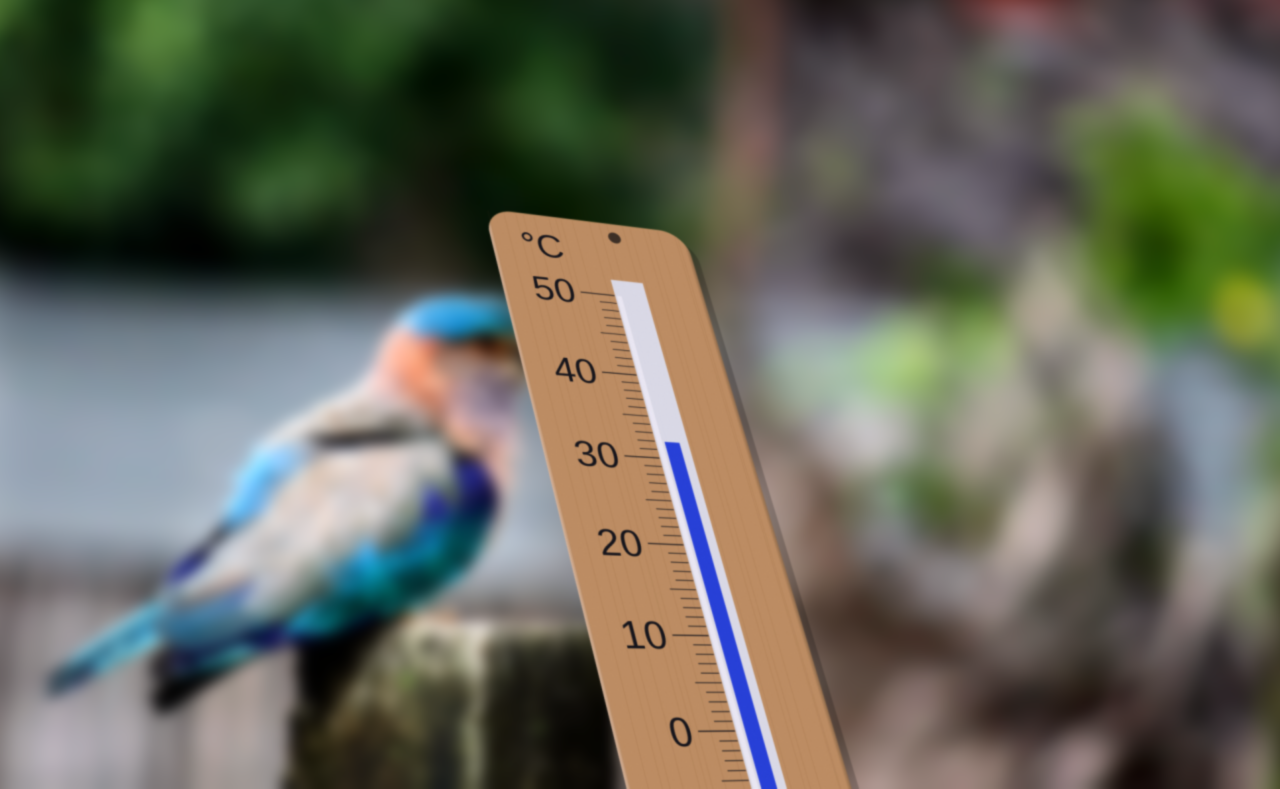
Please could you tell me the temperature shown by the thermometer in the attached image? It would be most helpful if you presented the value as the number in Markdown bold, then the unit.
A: **32** °C
